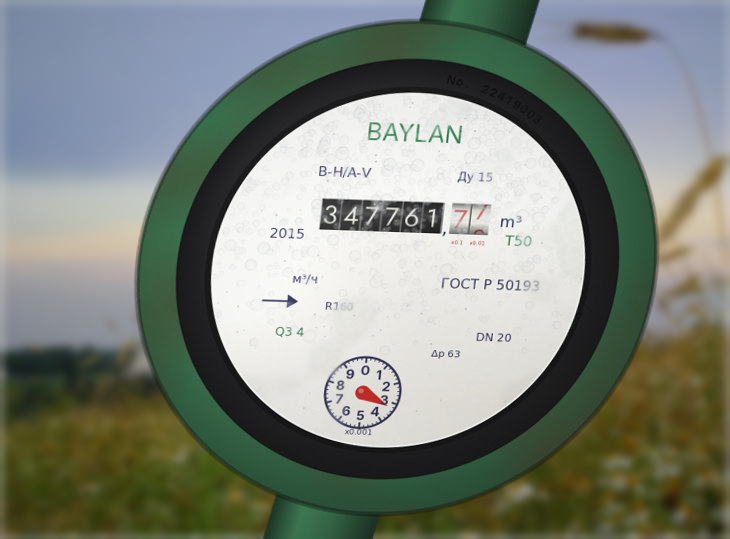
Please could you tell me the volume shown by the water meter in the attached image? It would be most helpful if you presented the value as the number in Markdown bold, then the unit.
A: **347761.773** m³
